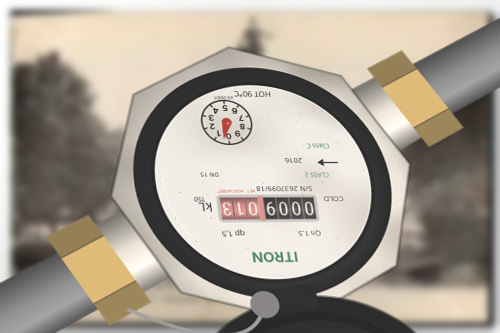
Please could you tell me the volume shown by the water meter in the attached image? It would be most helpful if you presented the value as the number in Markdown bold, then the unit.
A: **9.0130** kL
